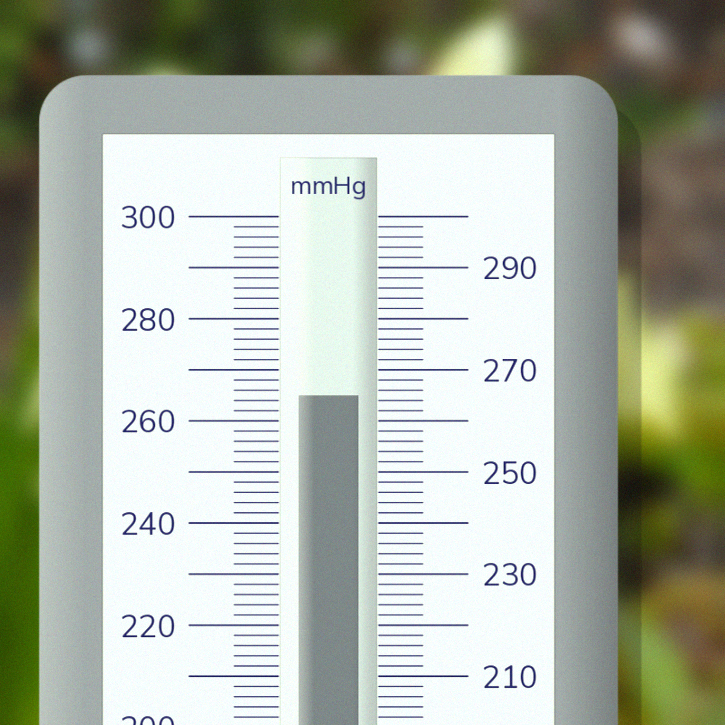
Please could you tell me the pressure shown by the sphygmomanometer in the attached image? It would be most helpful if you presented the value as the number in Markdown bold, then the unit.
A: **265** mmHg
